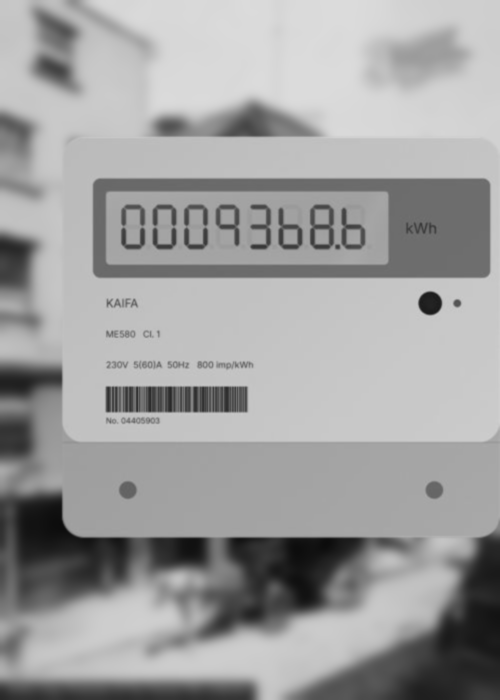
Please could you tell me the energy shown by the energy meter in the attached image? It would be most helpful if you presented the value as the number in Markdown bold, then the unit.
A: **9368.6** kWh
